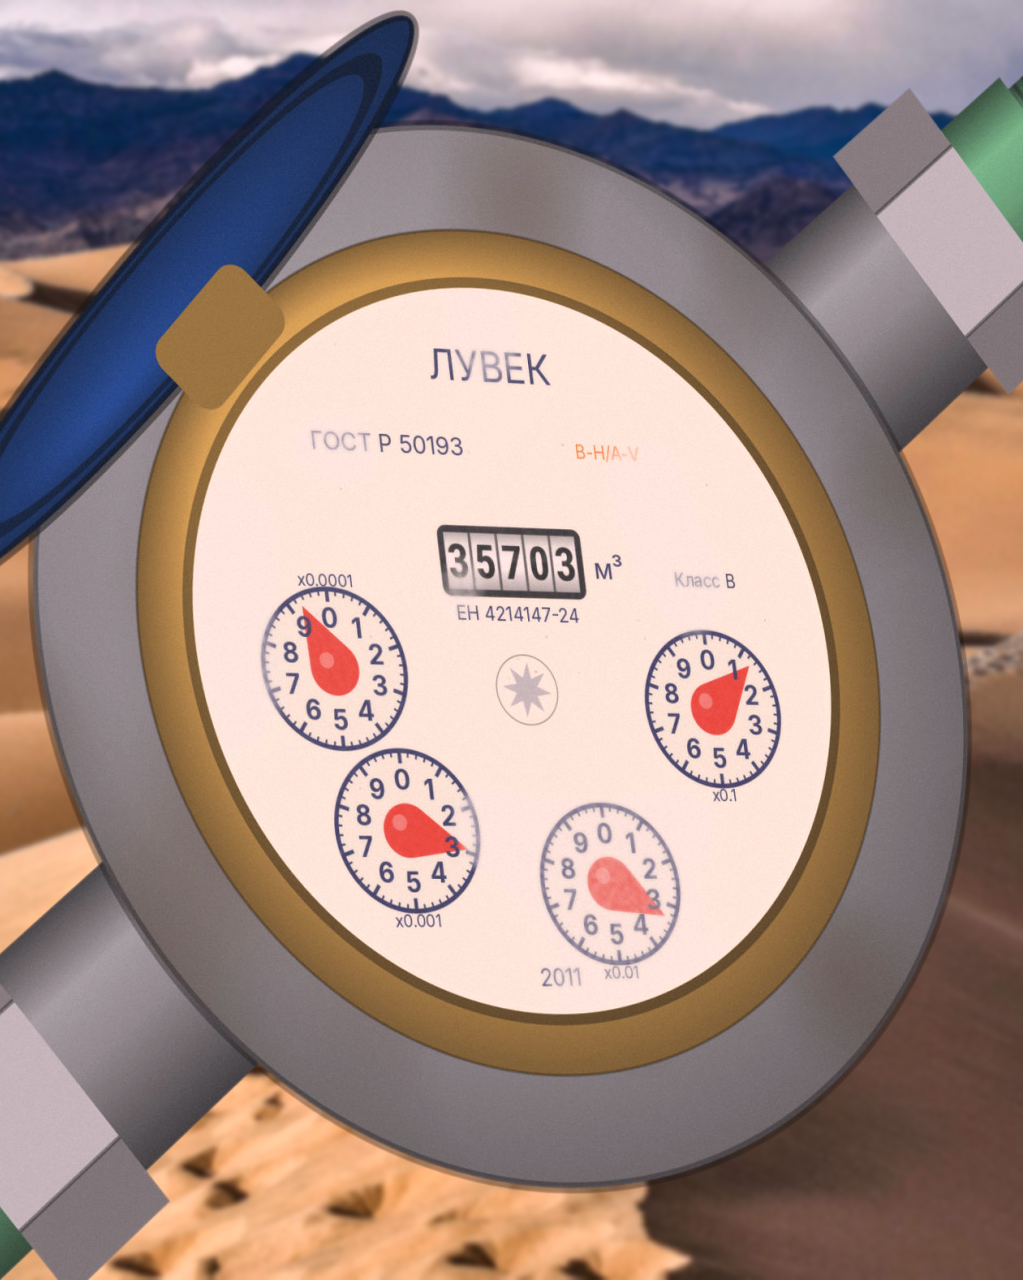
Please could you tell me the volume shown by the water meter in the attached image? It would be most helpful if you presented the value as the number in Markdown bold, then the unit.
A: **35703.1329** m³
